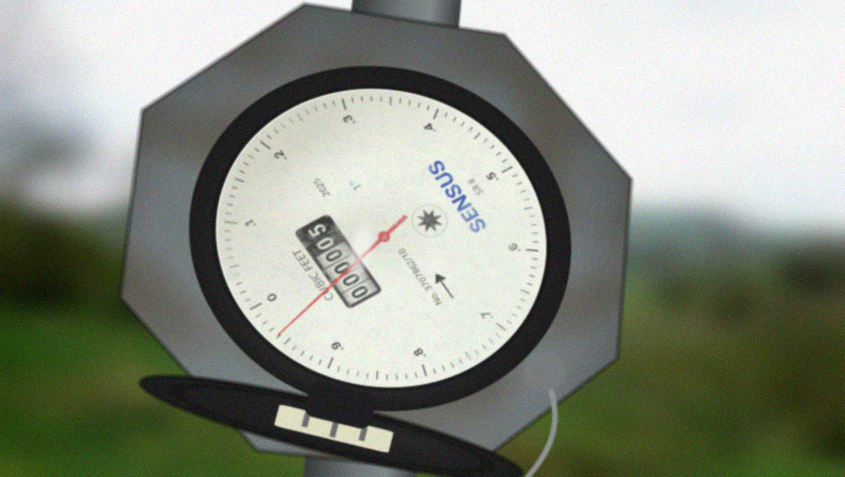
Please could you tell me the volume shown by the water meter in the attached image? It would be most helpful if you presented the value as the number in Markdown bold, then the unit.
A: **4.96** ft³
